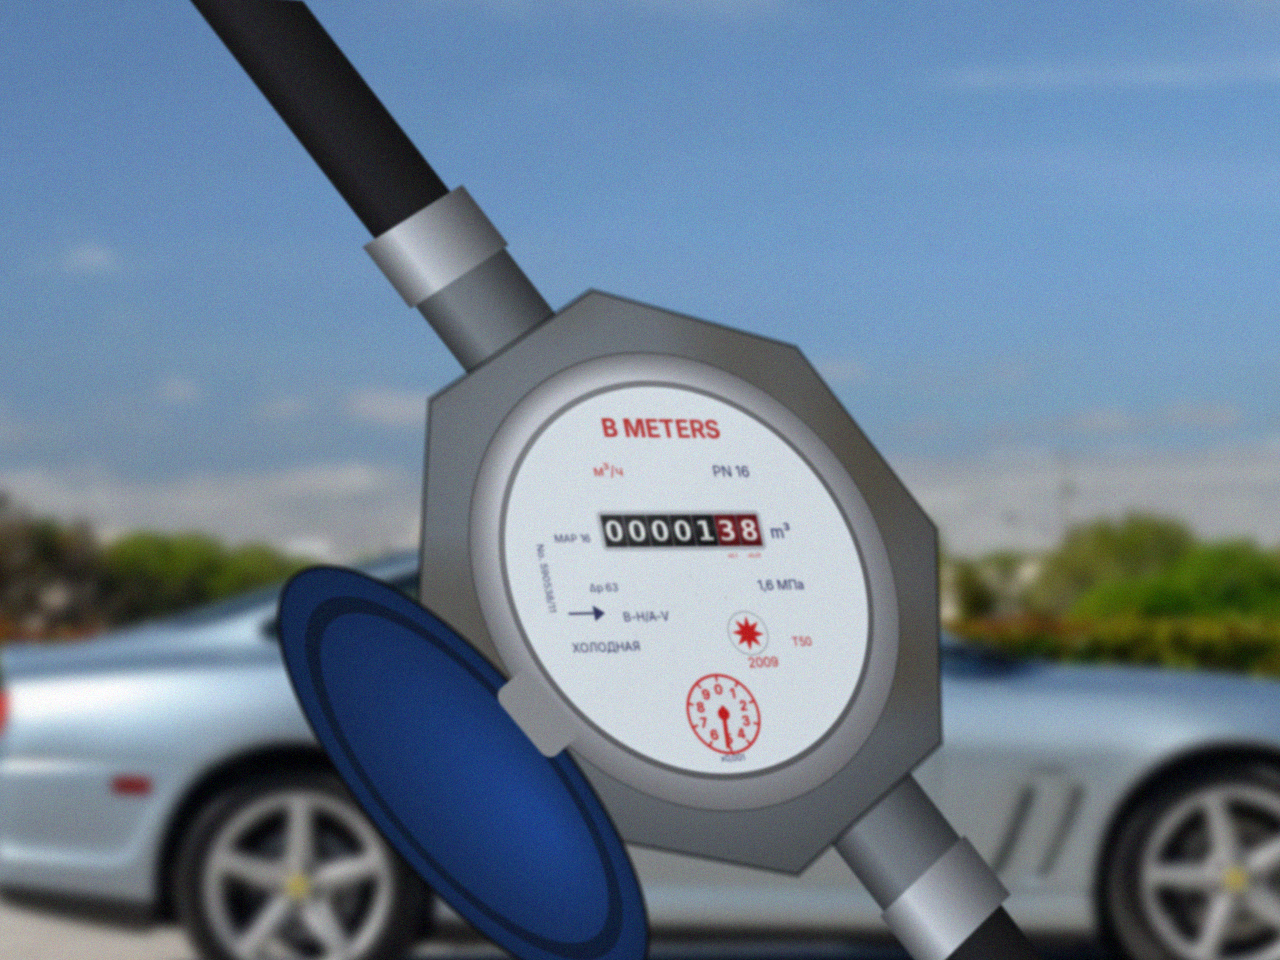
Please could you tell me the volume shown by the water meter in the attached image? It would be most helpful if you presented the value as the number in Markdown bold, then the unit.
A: **1.385** m³
